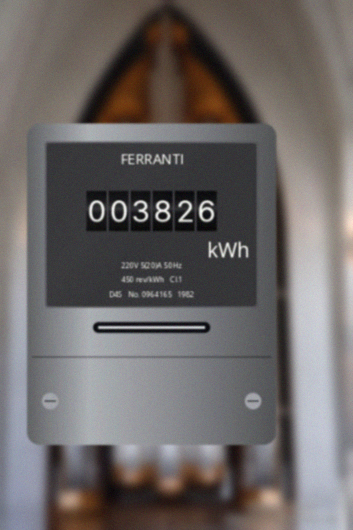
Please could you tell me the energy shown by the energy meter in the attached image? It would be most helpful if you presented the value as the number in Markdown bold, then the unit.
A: **3826** kWh
